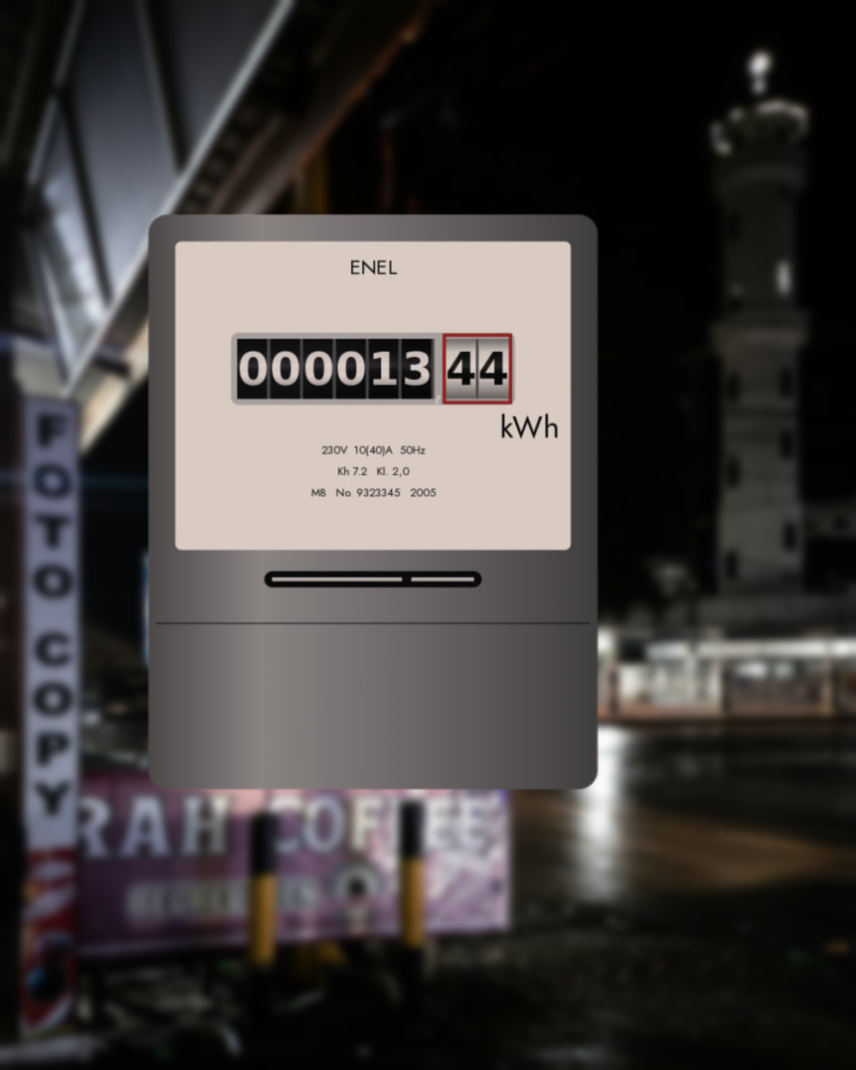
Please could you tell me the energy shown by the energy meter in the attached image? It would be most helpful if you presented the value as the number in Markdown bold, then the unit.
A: **13.44** kWh
